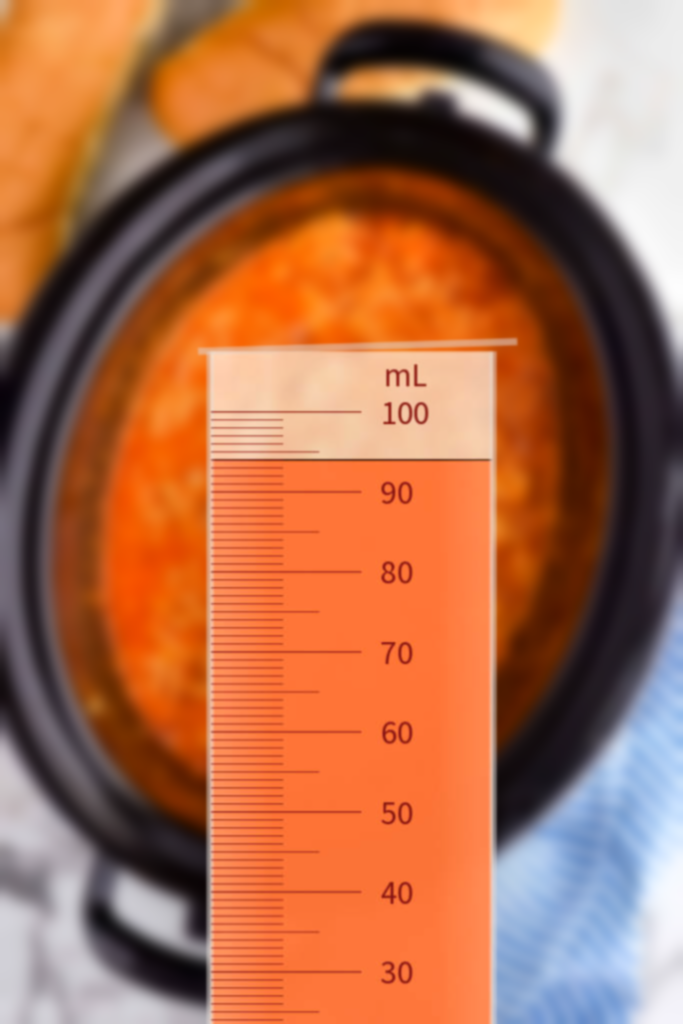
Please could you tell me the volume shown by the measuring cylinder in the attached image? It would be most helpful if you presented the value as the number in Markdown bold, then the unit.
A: **94** mL
